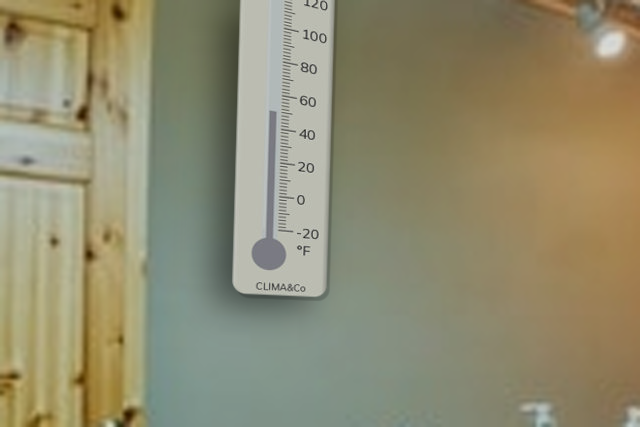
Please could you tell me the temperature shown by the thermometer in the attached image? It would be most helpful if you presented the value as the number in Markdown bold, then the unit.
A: **50** °F
